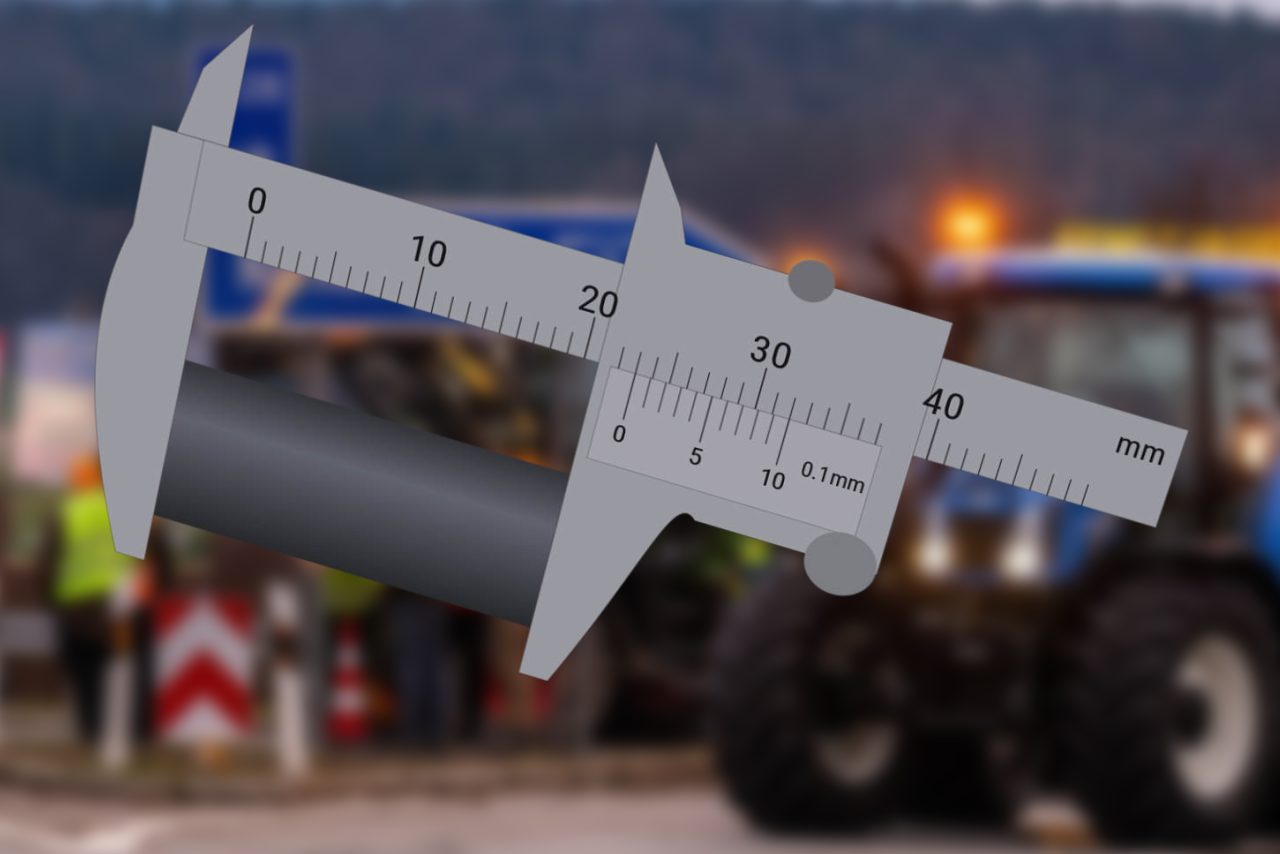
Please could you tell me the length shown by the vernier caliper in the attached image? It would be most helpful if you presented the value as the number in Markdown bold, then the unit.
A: **23.0** mm
